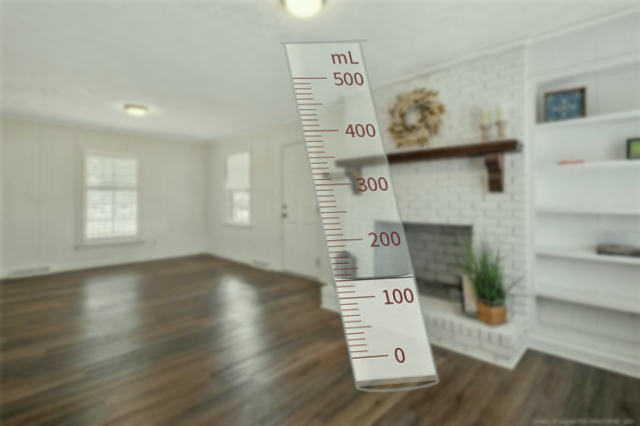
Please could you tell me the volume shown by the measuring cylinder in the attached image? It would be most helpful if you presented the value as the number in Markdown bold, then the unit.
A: **130** mL
